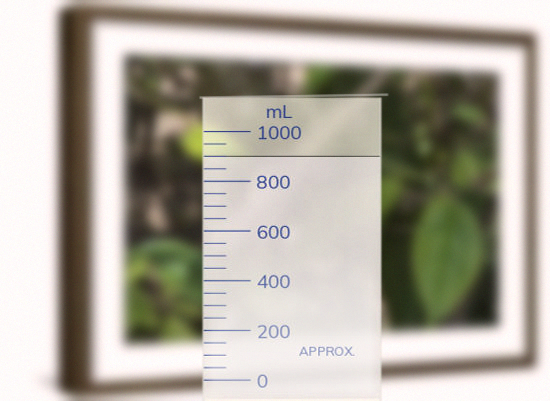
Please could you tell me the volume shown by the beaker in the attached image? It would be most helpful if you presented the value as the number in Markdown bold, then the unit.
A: **900** mL
